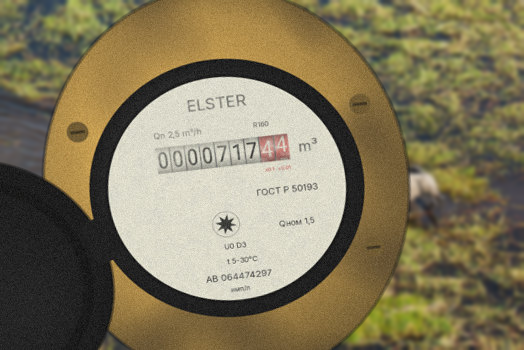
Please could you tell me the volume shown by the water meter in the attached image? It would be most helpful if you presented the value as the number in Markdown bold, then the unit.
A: **717.44** m³
